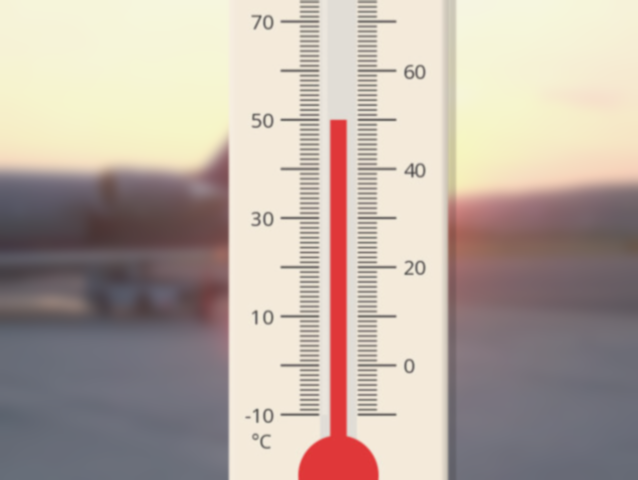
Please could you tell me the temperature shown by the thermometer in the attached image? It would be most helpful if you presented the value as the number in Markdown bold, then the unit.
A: **50** °C
